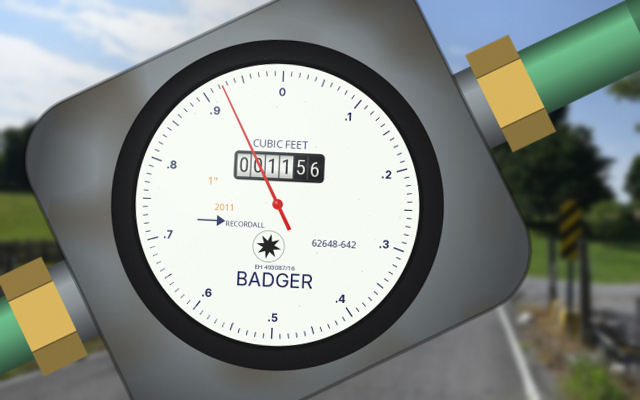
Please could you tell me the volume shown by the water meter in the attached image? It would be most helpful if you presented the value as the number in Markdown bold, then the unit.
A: **1155.92** ft³
